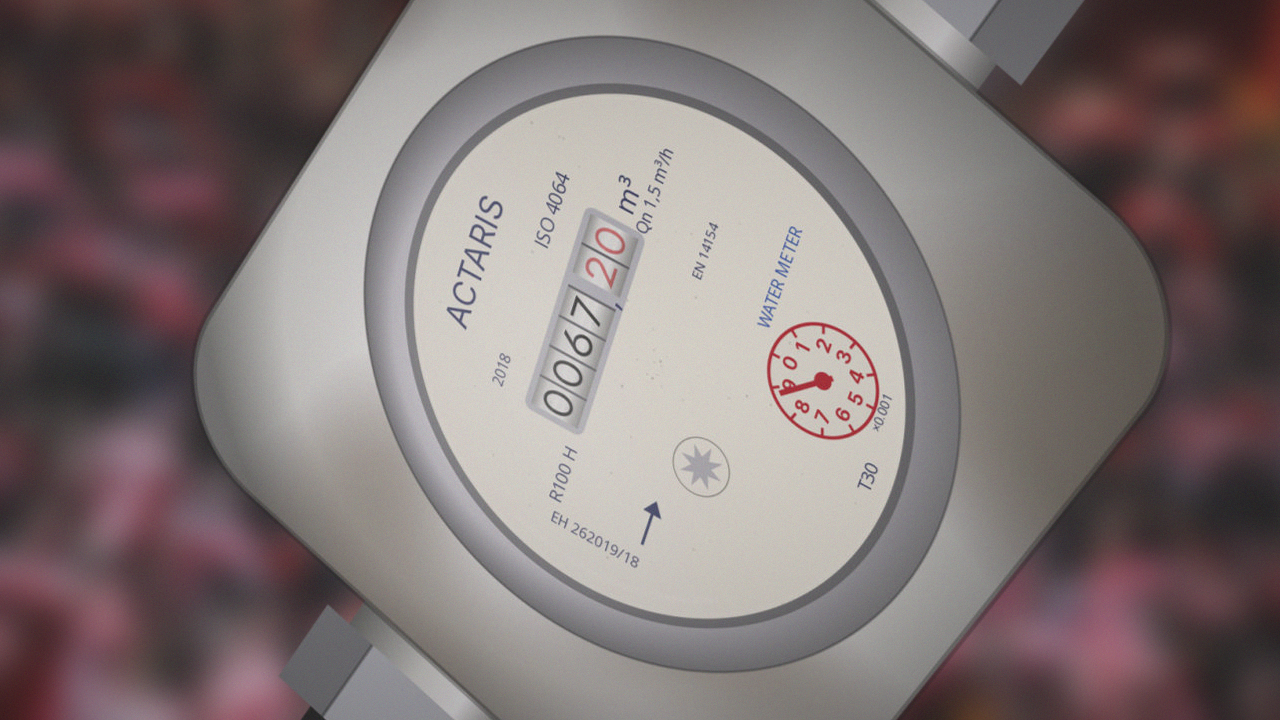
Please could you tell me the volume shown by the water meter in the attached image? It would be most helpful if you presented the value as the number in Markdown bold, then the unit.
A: **67.208** m³
